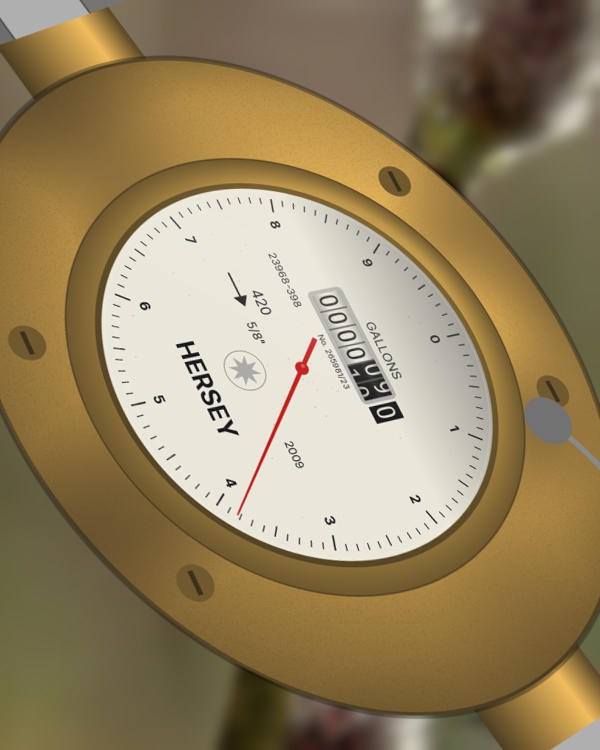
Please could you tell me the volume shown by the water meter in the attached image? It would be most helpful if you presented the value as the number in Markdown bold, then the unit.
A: **93.8** gal
